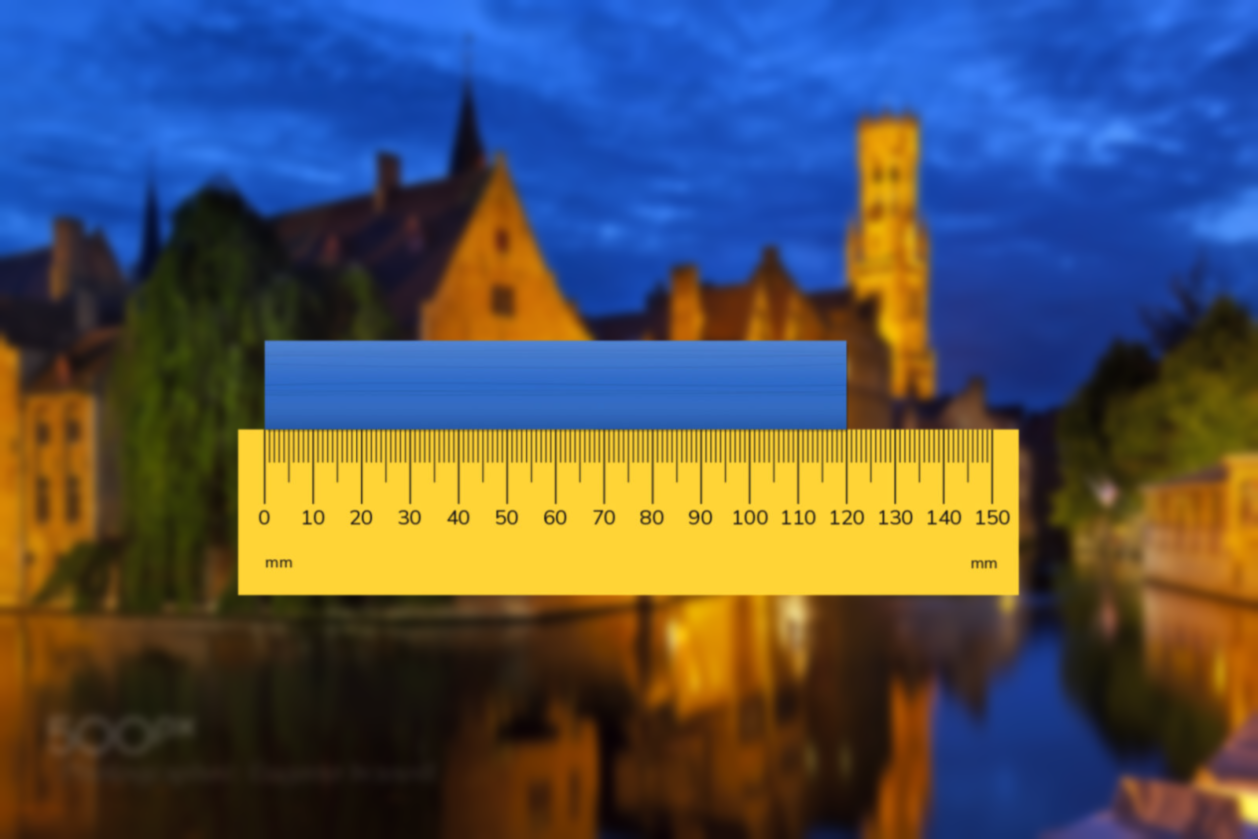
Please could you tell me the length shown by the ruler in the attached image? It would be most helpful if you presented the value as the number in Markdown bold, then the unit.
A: **120** mm
